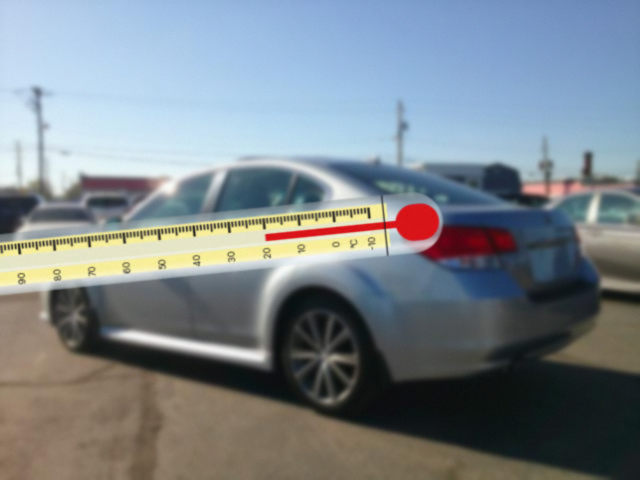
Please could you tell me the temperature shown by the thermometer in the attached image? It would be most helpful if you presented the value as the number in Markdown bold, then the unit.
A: **20** °C
